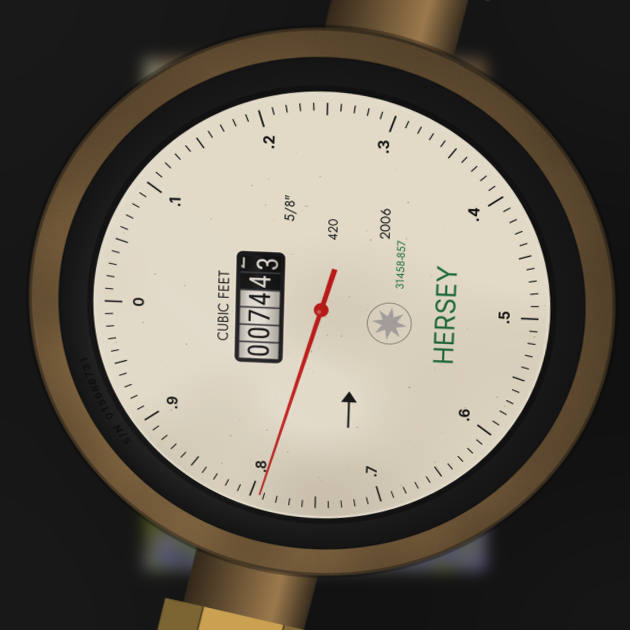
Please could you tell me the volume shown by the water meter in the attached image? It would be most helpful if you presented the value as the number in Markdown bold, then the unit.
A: **7442.79** ft³
